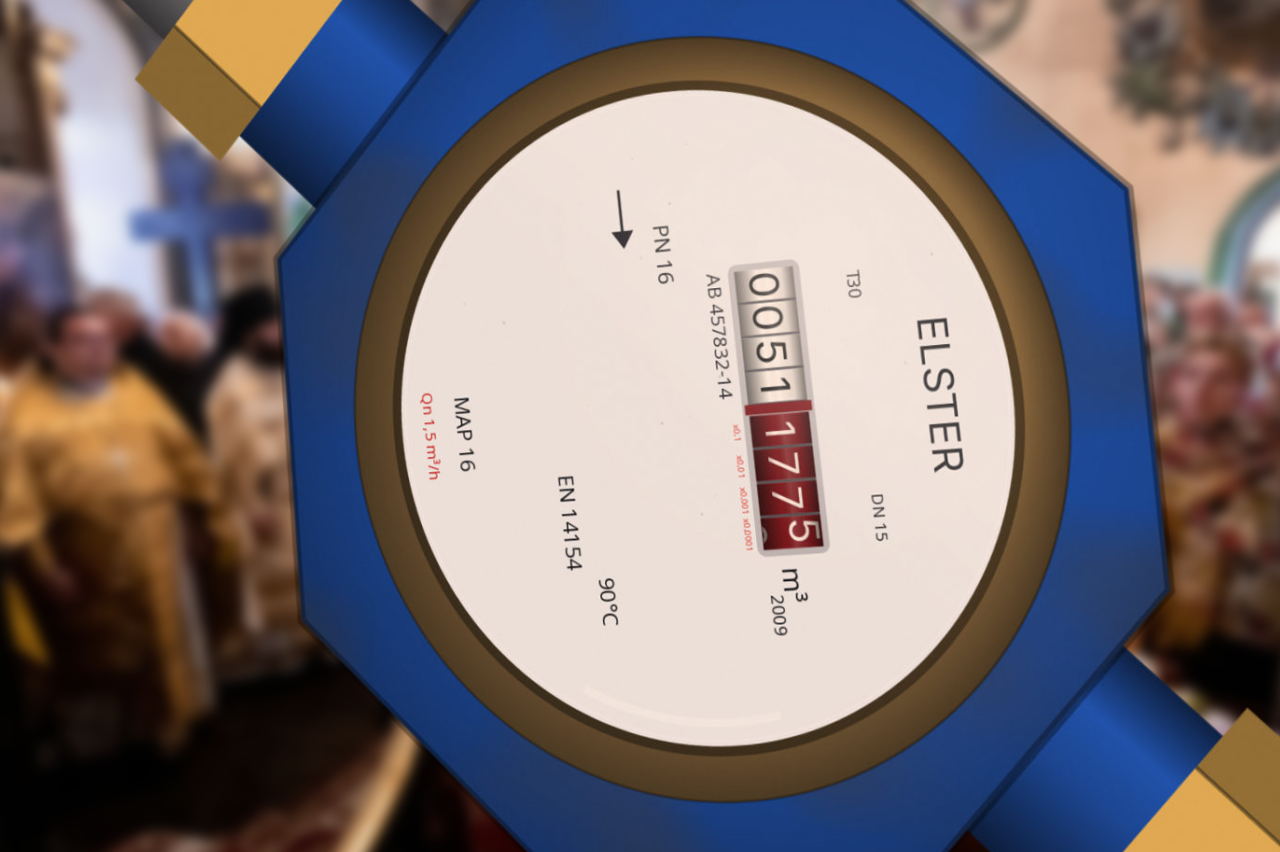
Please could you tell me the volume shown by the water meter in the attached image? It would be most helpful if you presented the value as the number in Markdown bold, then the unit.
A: **51.1775** m³
